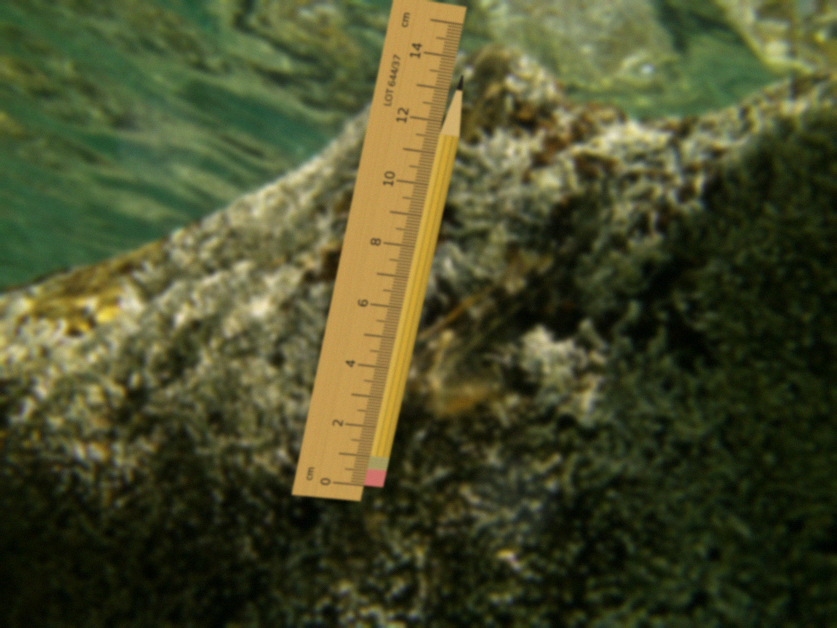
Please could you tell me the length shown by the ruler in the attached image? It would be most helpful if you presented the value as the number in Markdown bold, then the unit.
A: **13.5** cm
